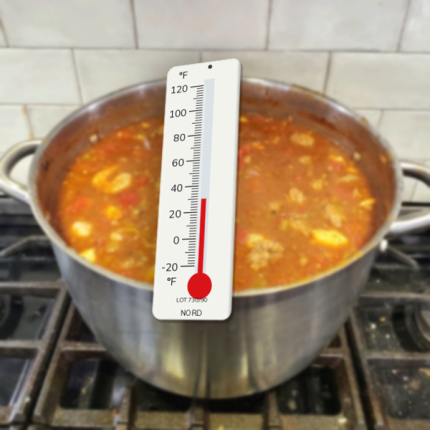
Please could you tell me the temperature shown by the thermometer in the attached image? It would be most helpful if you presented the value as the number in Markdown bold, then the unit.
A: **30** °F
